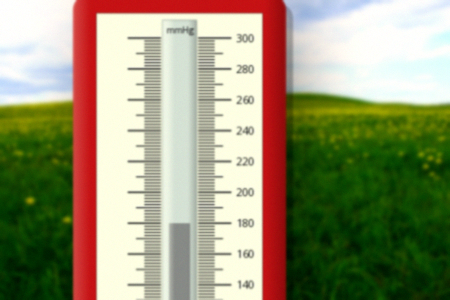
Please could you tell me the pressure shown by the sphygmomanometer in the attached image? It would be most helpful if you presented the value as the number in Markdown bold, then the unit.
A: **180** mmHg
